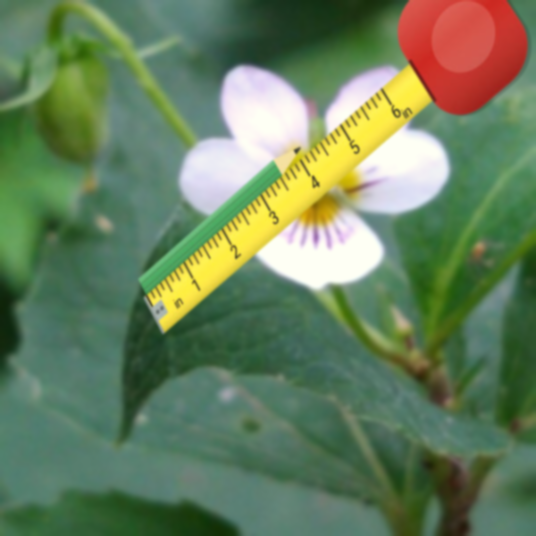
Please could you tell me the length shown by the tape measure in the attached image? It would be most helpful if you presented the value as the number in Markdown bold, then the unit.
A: **4.125** in
